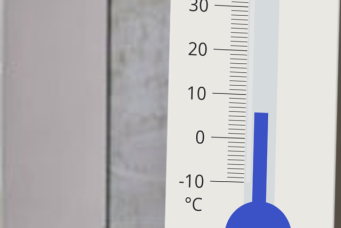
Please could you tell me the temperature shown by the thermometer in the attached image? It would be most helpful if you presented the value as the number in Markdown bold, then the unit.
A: **6** °C
